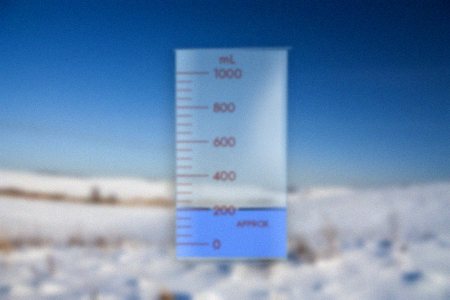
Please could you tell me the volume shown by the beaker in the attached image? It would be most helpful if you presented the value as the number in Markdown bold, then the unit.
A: **200** mL
